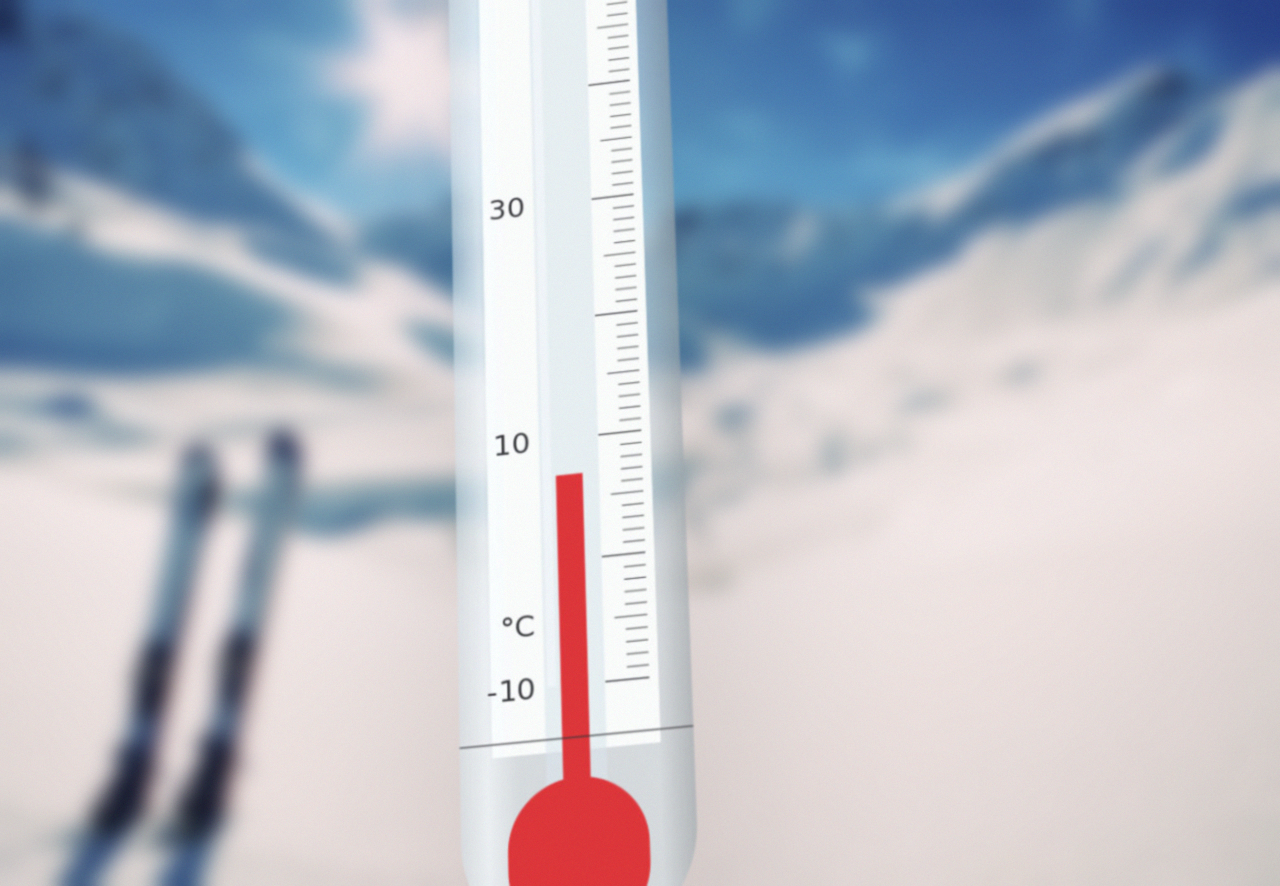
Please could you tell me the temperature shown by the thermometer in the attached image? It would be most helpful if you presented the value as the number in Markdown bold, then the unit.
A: **7** °C
